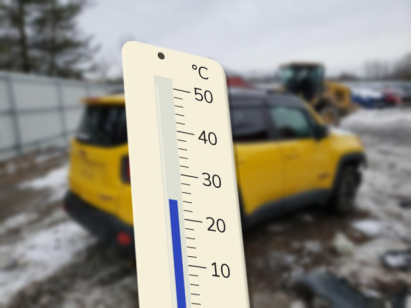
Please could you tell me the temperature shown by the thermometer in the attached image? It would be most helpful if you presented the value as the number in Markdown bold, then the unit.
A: **24** °C
